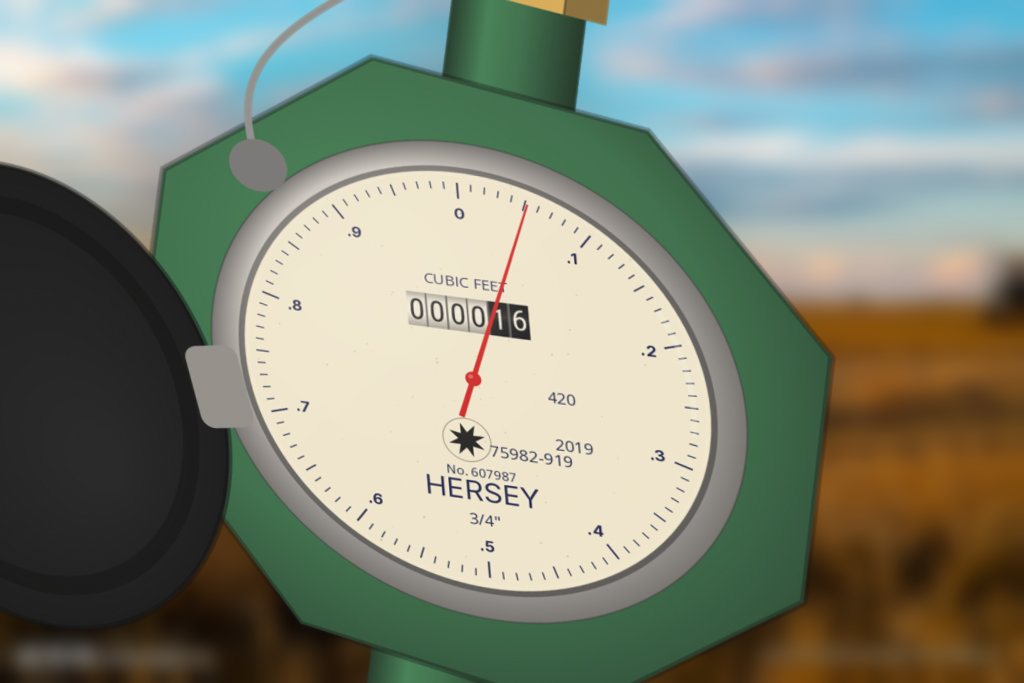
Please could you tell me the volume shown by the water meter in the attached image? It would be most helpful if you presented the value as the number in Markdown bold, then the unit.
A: **16.05** ft³
